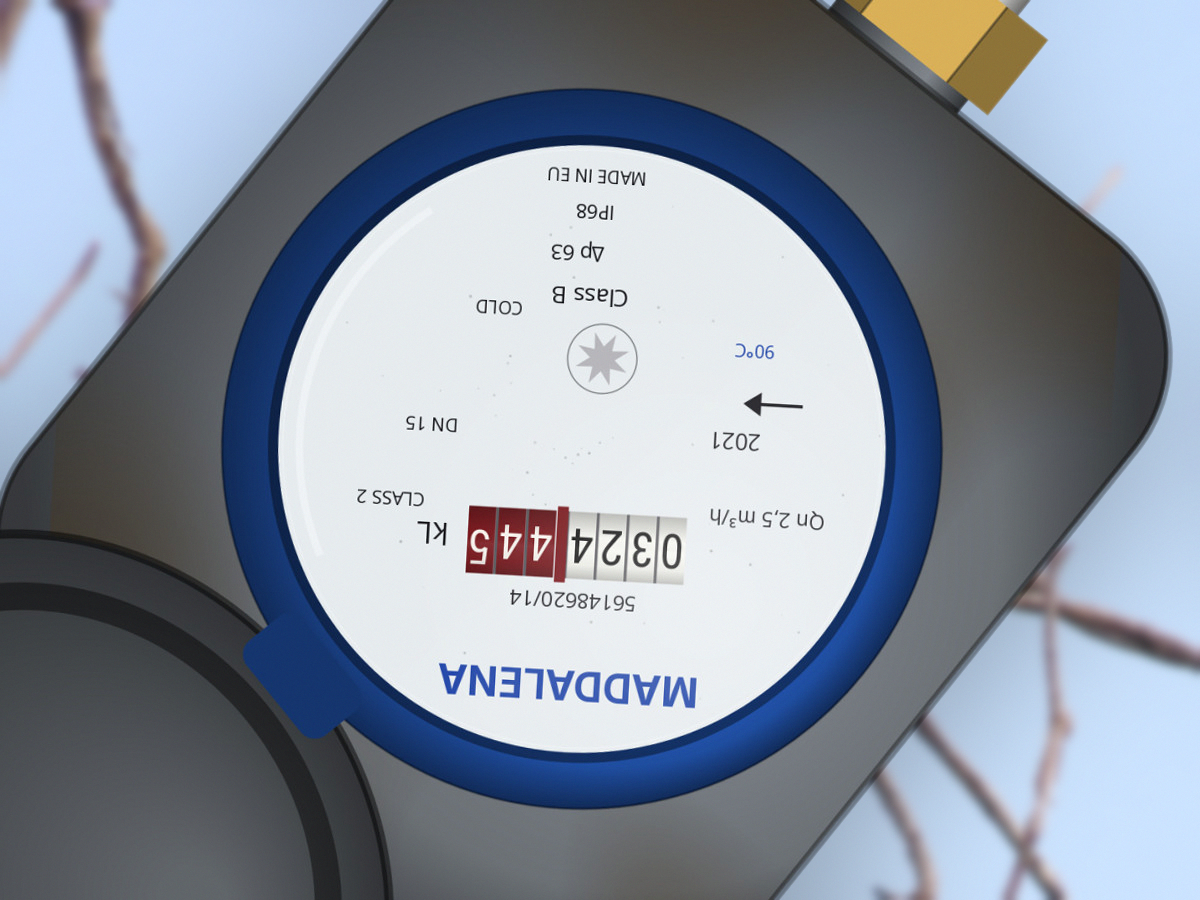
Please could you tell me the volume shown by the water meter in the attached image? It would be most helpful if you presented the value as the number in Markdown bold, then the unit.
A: **324.445** kL
